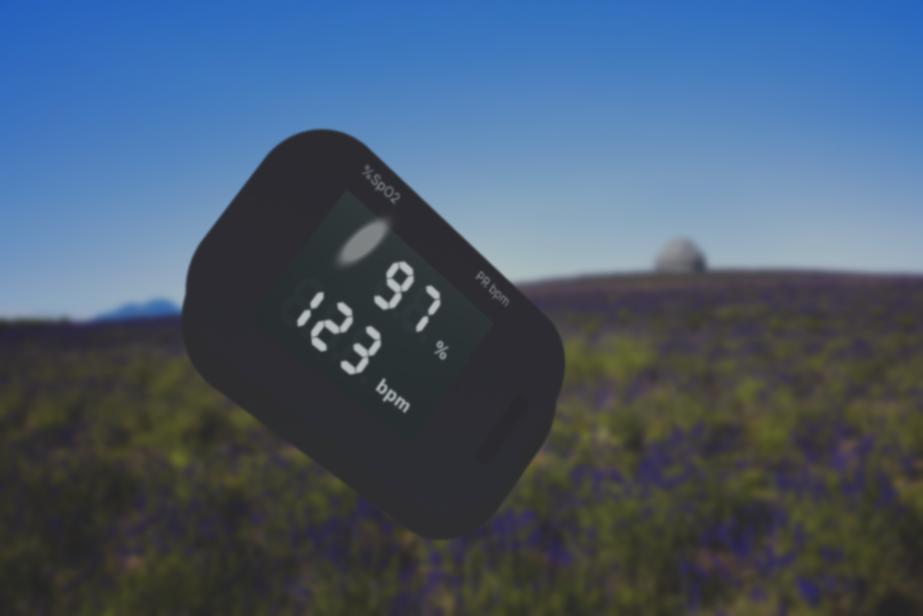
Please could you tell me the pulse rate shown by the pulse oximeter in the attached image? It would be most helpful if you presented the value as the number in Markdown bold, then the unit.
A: **123** bpm
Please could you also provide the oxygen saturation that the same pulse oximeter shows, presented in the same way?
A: **97** %
